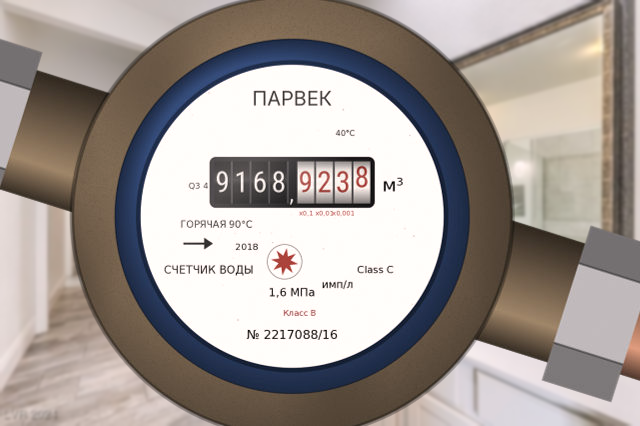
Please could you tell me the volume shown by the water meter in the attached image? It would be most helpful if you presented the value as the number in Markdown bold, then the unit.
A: **9168.9238** m³
